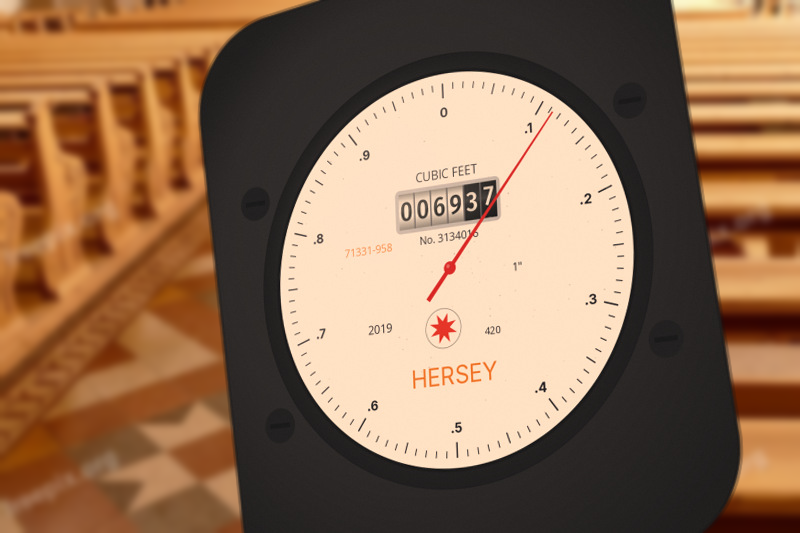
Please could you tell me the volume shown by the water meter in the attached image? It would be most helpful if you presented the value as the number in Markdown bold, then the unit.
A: **6937.11** ft³
